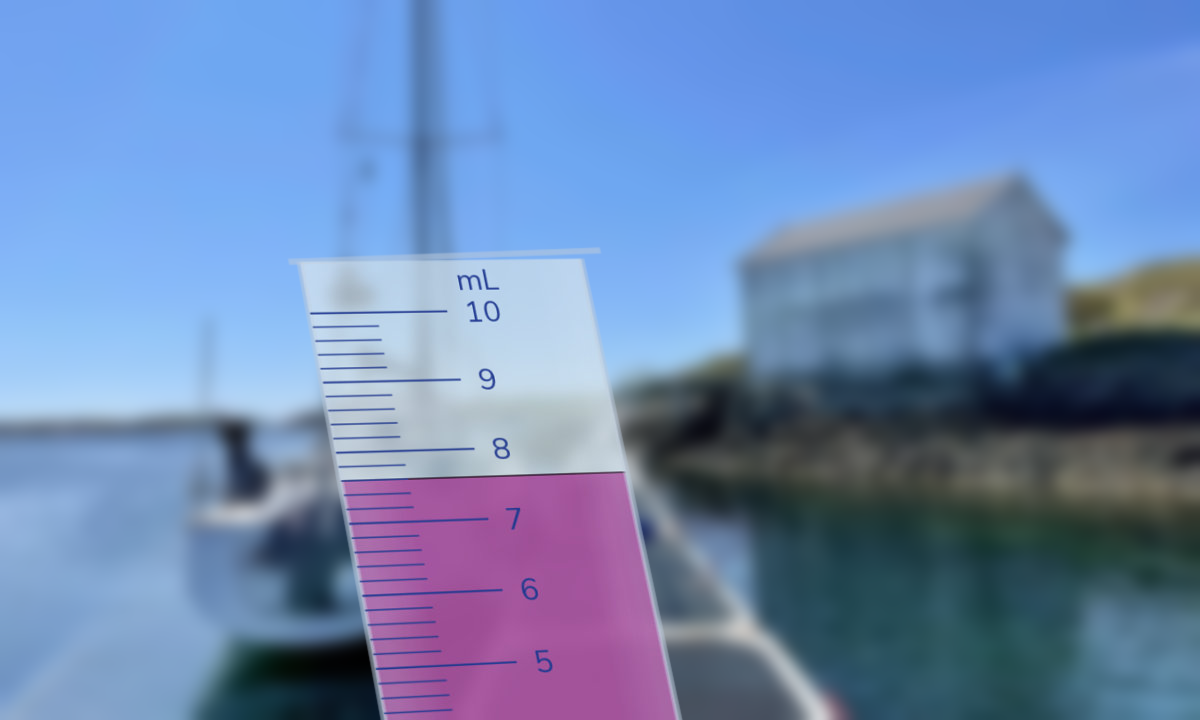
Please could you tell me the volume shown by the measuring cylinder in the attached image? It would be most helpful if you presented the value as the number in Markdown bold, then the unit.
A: **7.6** mL
